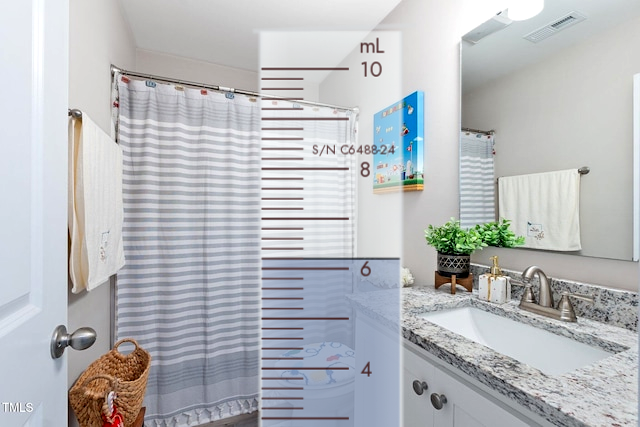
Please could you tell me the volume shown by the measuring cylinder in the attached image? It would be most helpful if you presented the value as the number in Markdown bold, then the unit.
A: **6.2** mL
